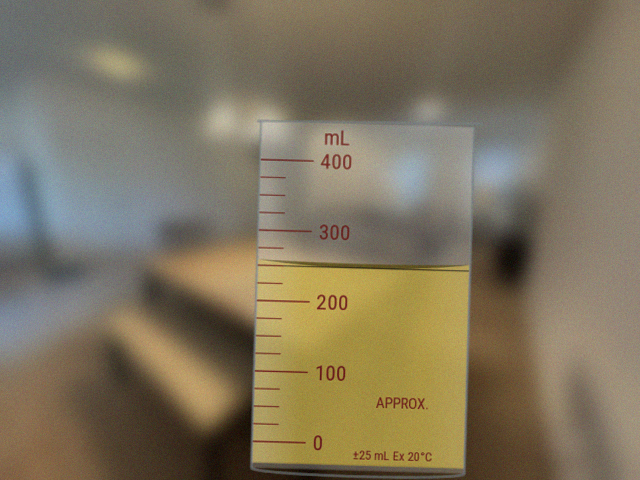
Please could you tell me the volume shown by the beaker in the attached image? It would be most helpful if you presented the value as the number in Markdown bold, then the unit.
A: **250** mL
